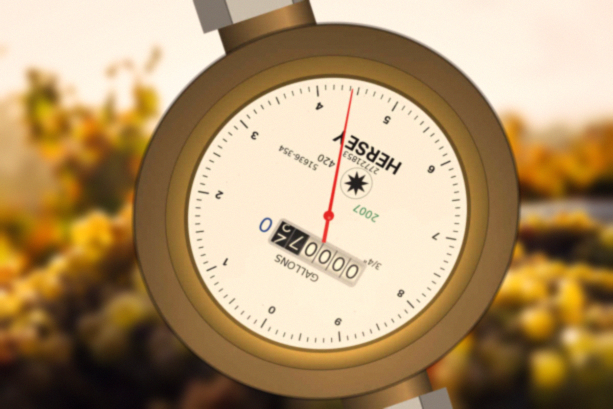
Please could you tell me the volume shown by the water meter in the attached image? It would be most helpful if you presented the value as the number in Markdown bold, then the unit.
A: **724.4** gal
